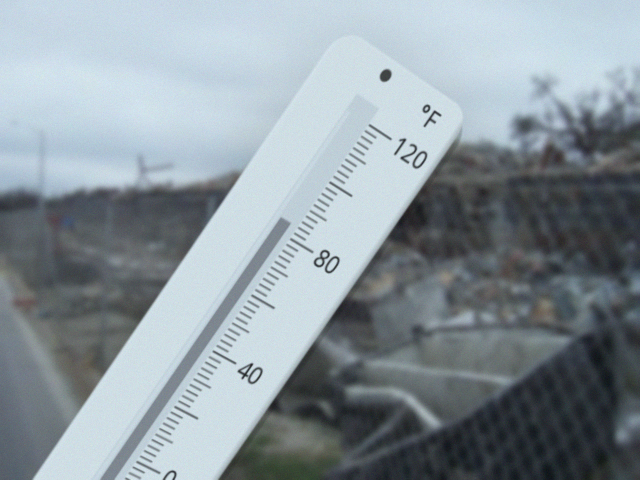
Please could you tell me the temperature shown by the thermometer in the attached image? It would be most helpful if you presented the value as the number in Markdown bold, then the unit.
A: **84** °F
